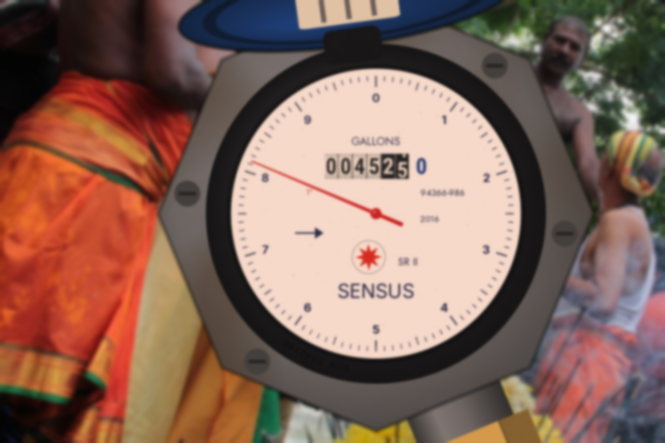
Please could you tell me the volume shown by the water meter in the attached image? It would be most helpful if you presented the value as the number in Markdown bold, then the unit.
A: **45248.1** gal
